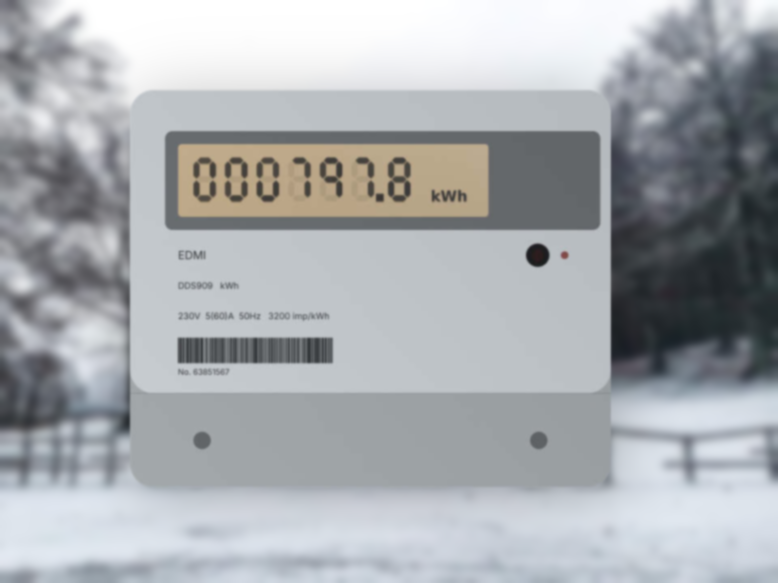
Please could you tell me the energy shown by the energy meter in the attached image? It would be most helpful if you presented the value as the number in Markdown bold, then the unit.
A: **797.8** kWh
